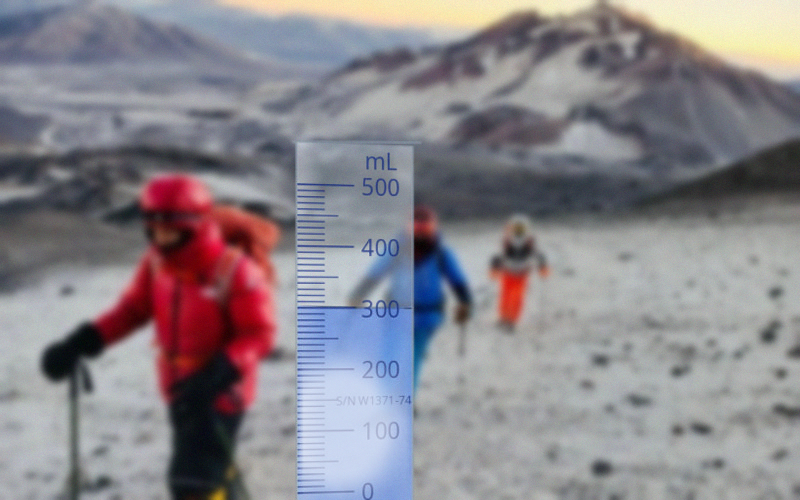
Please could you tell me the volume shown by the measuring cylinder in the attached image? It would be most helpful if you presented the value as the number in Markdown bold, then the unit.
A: **300** mL
